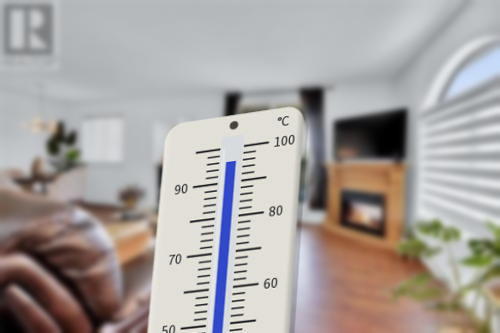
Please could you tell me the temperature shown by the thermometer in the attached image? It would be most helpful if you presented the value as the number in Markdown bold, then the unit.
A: **96** °C
